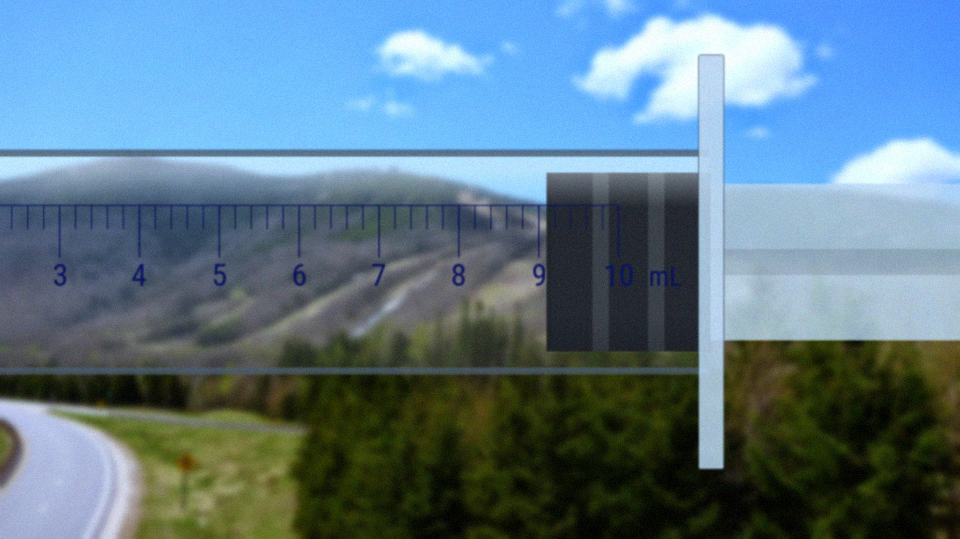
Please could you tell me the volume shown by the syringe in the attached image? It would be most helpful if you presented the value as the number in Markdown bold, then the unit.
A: **9.1** mL
